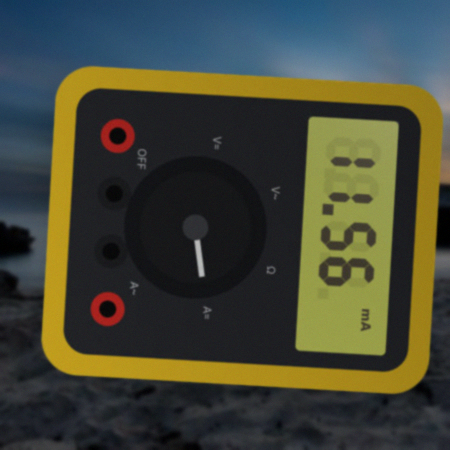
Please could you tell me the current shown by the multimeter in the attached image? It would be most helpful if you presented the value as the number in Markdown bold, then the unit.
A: **11.56** mA
